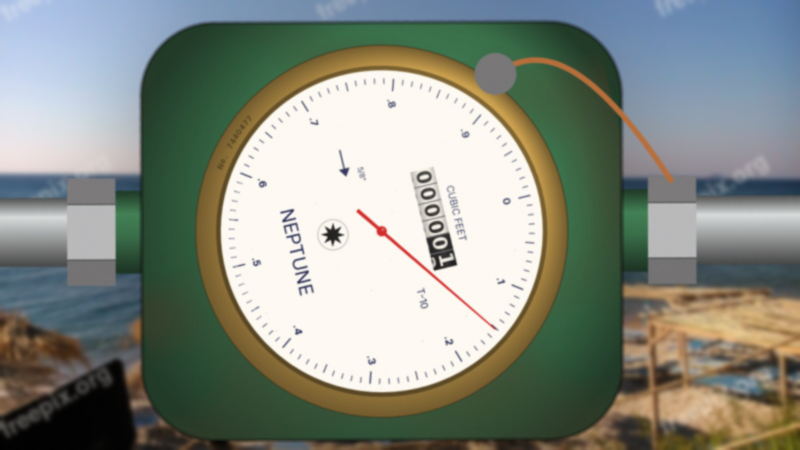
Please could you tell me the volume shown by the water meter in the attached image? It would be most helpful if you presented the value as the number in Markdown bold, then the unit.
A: **1.15** ft³
